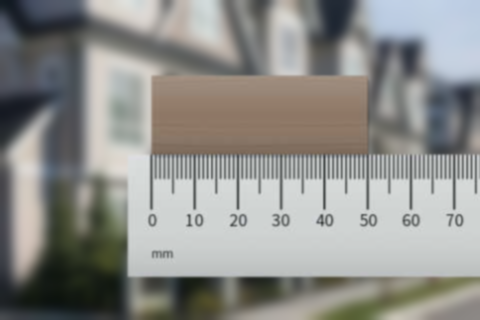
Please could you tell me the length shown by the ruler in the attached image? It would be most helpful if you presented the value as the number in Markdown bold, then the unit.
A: **50** mm
